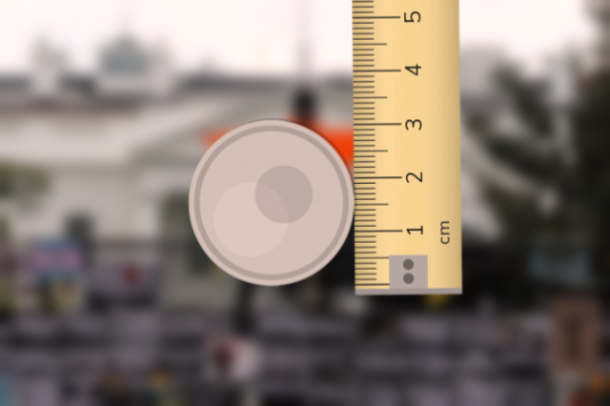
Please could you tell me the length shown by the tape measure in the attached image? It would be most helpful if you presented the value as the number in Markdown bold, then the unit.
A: **3.1** cm
